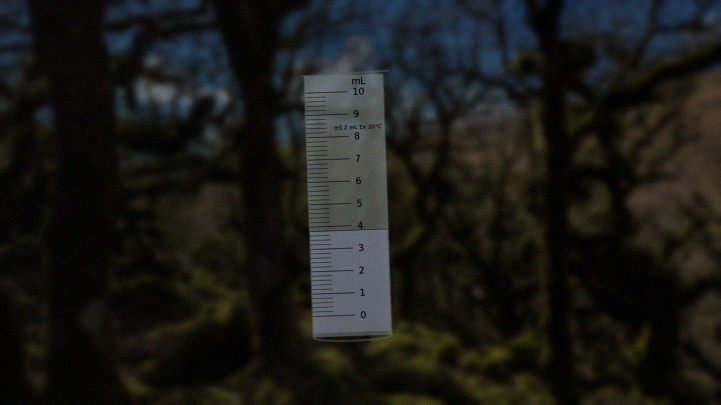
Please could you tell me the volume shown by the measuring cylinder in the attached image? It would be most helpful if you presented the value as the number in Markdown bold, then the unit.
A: **3.8** mL
